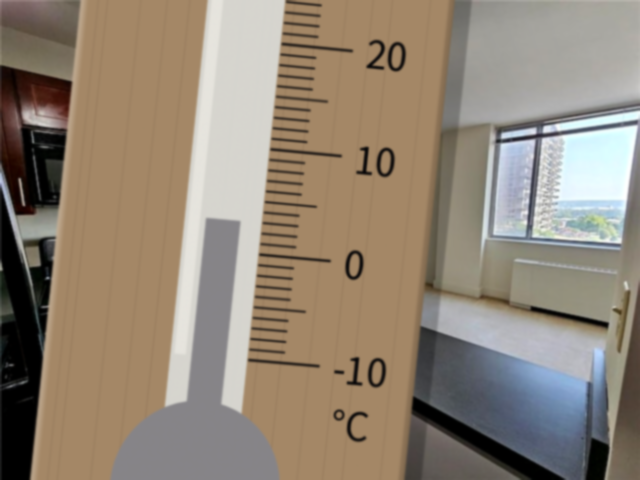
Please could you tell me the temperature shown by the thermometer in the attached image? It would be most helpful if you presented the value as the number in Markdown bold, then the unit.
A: **3** °C
